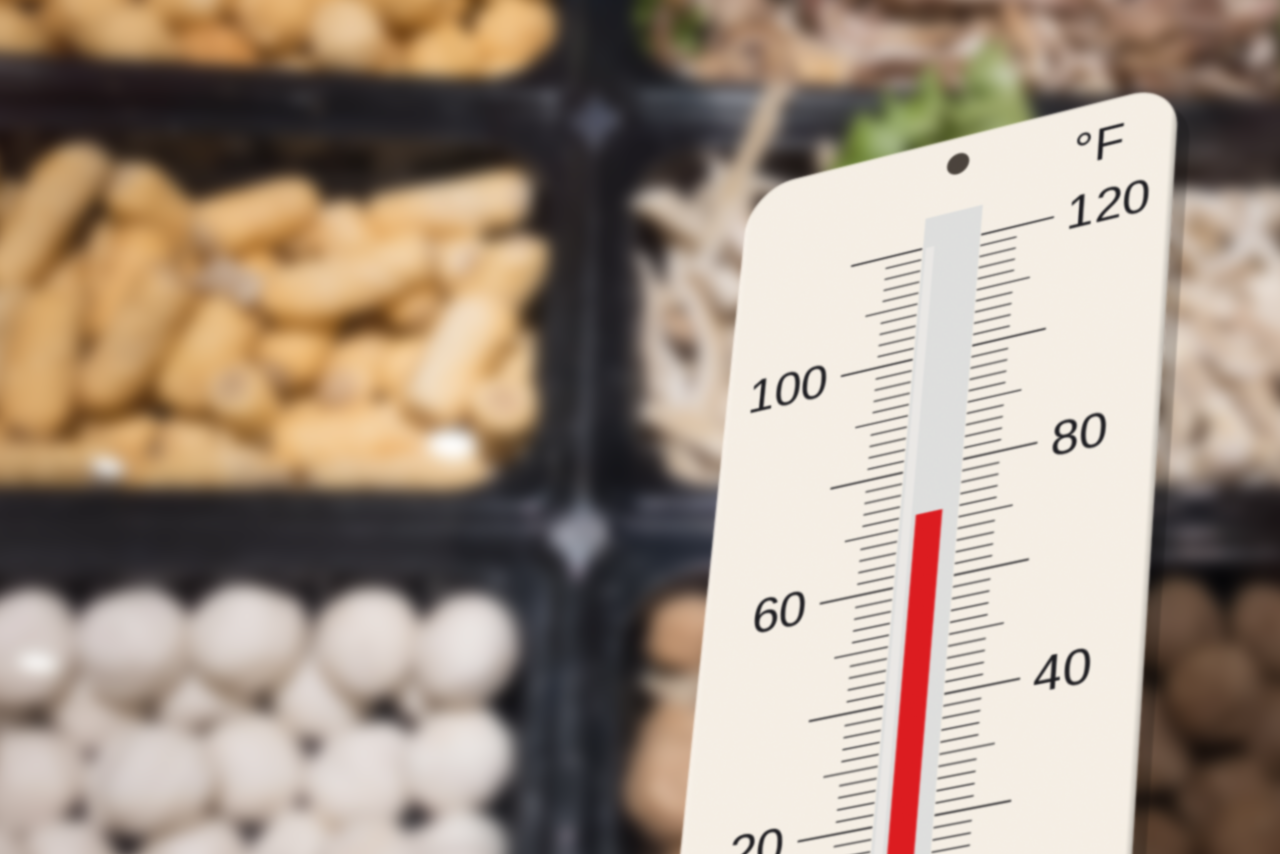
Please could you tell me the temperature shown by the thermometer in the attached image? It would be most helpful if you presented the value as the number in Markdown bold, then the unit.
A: **72** °F
